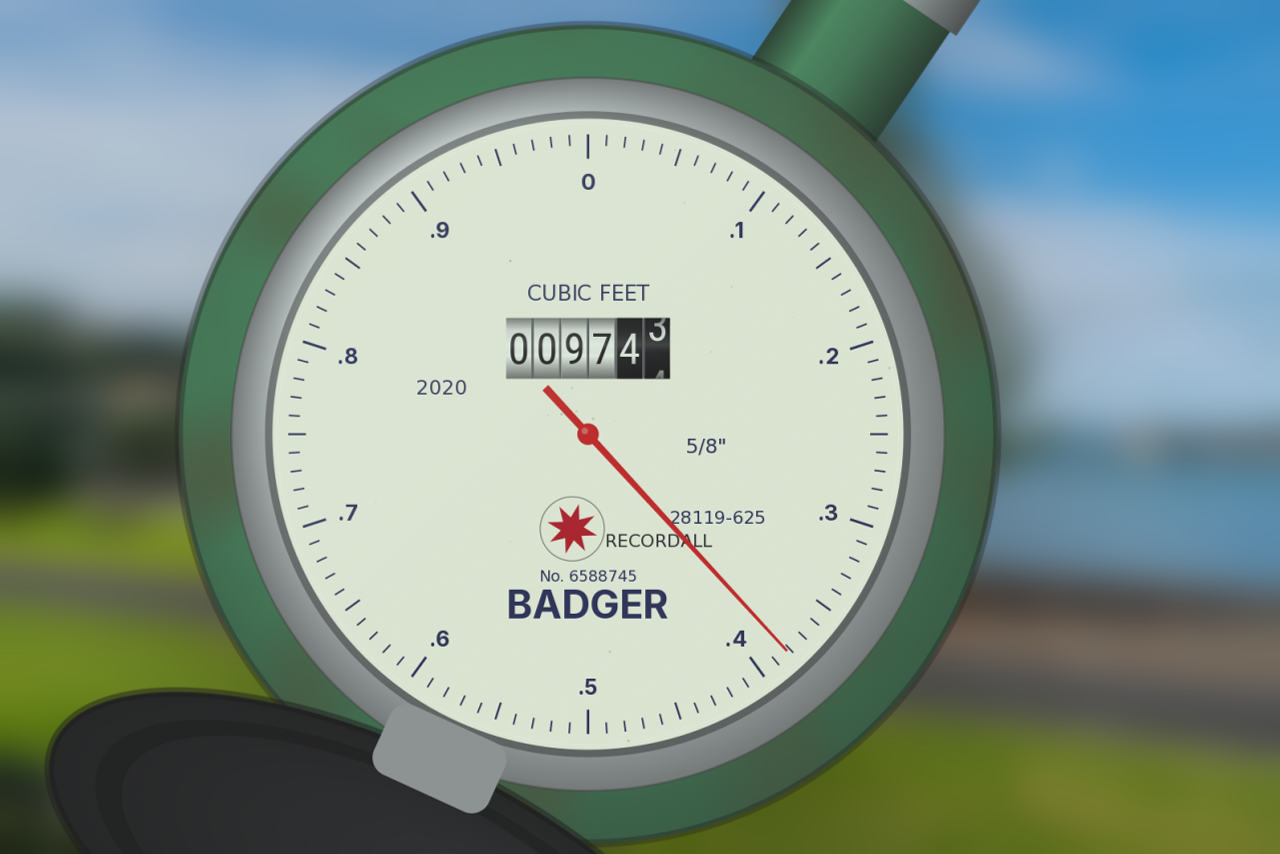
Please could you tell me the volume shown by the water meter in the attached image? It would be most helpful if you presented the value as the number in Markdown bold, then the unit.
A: **9743.38** ft³
